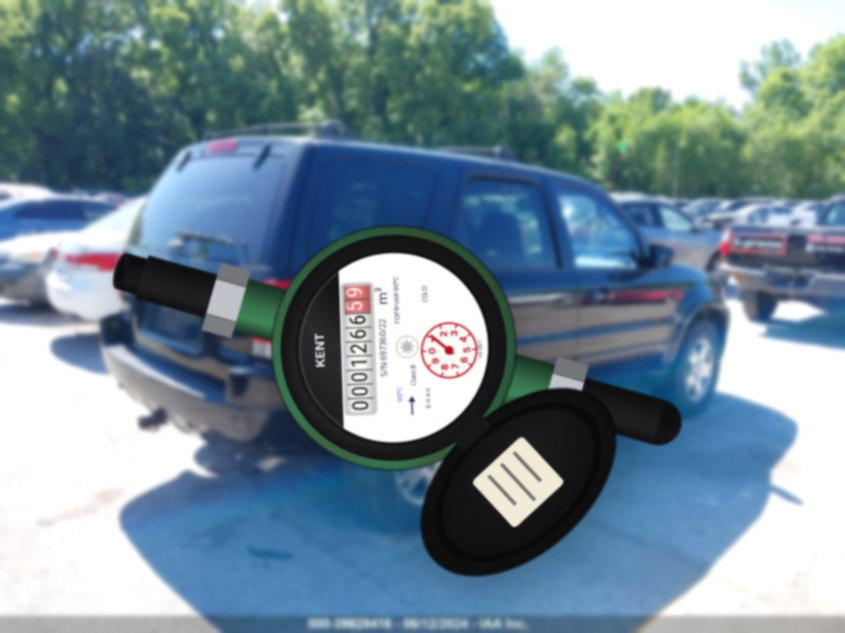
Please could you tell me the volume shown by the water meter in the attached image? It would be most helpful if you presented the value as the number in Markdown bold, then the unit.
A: **1266.591** m³
